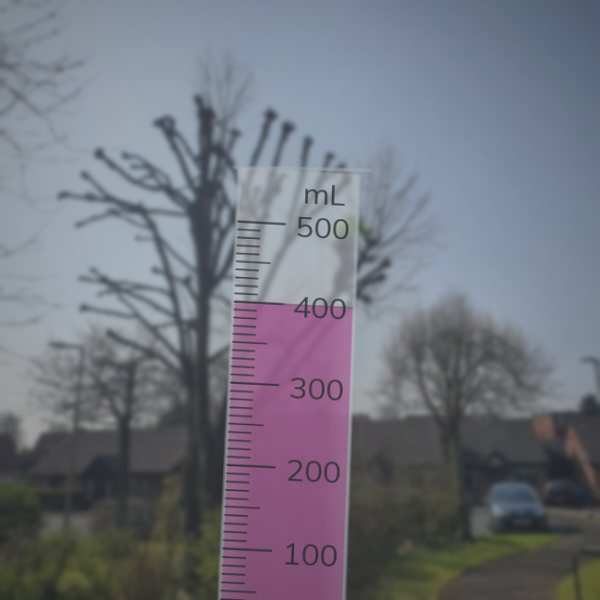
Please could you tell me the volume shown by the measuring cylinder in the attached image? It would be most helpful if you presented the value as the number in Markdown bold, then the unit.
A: **400** mL
